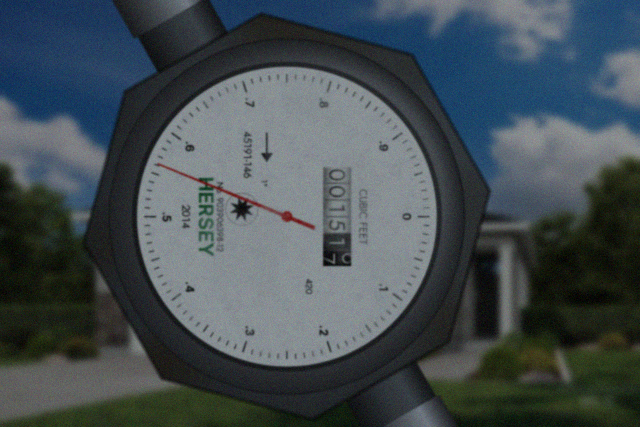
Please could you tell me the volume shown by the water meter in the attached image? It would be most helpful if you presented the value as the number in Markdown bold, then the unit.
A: **1516.56** ft³
